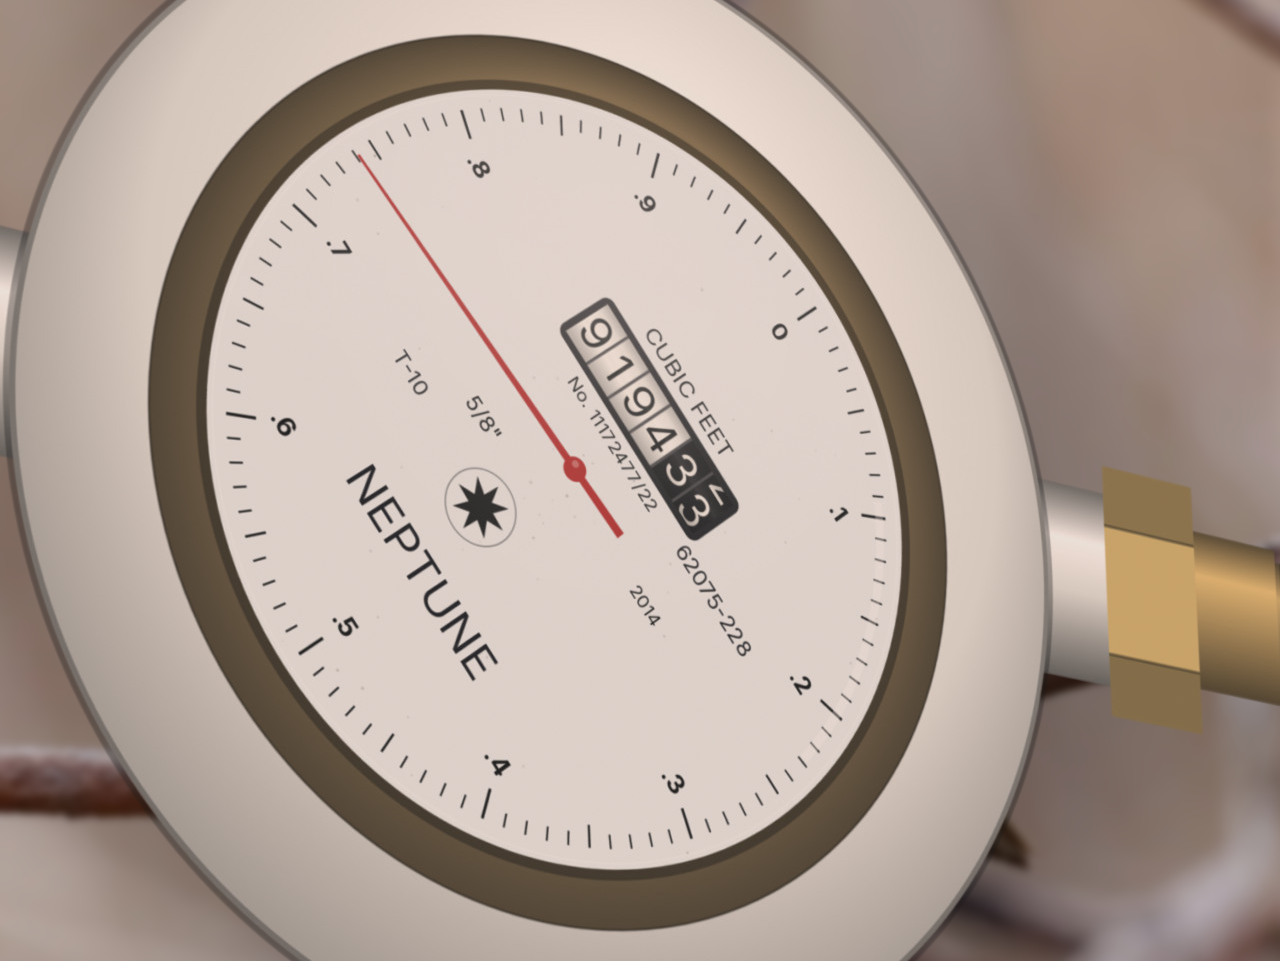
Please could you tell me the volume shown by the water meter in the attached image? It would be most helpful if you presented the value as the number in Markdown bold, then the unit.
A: **919432.74** ft³
